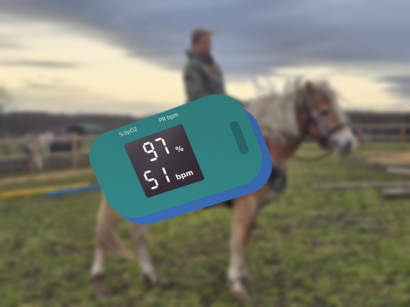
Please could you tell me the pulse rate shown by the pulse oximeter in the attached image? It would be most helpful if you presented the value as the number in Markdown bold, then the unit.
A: **51** bpm
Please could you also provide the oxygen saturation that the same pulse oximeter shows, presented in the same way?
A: **97** %
